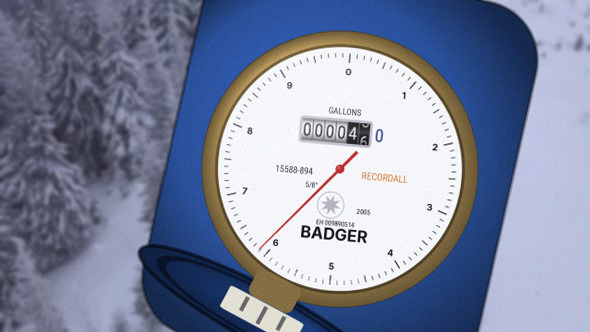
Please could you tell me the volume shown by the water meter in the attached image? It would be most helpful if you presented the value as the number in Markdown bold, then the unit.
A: **456.1** gal
